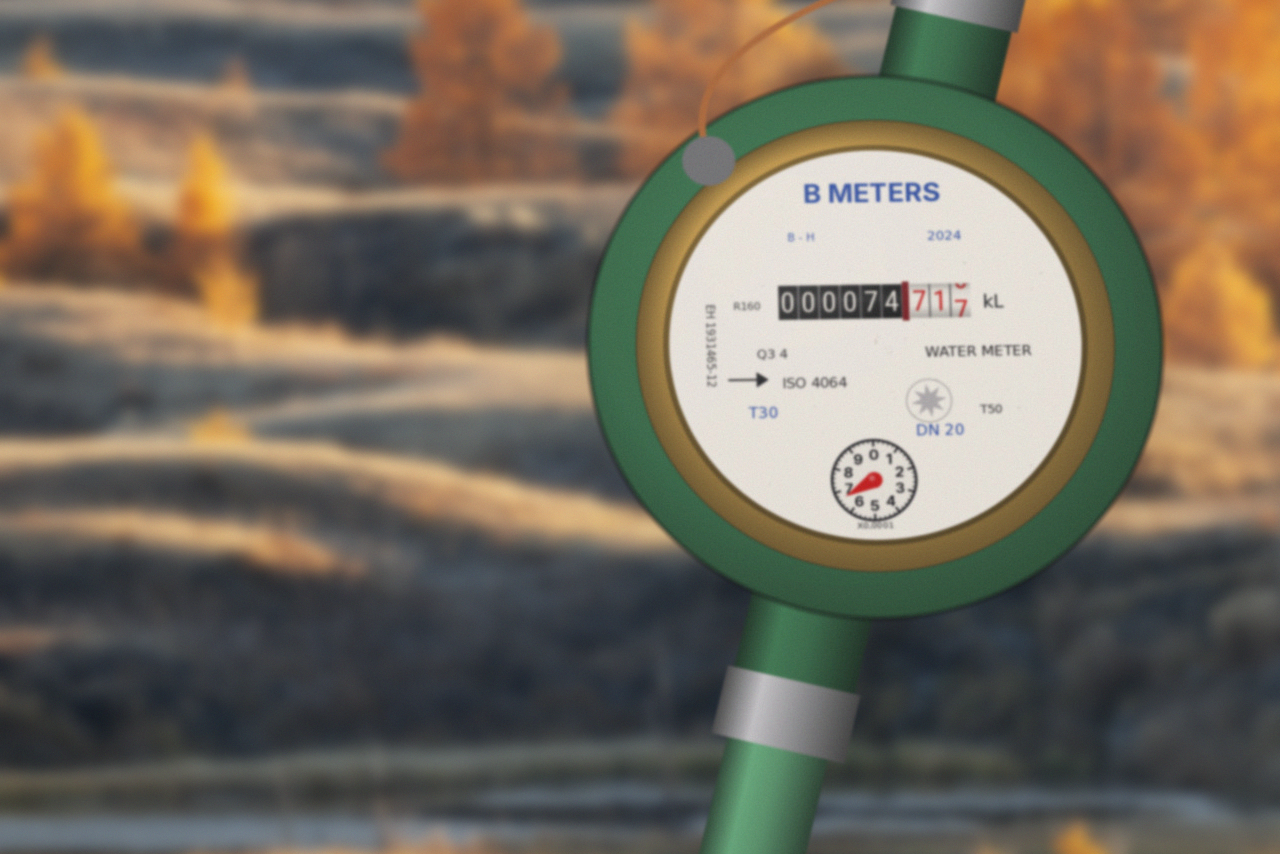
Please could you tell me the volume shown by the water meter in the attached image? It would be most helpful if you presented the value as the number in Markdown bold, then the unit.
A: **74.7166** kL
